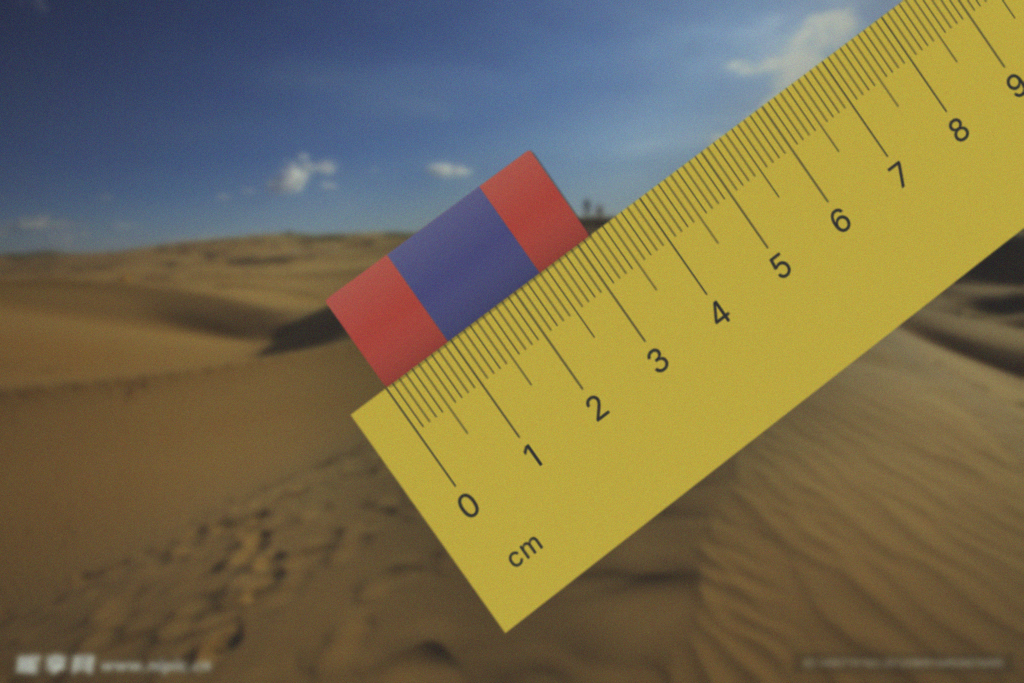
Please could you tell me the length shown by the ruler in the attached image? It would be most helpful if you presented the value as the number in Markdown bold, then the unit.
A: **3.2** cm
